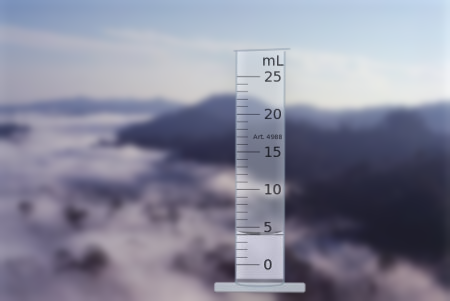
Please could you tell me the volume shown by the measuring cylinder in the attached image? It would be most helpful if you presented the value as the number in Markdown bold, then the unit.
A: **4** mL
